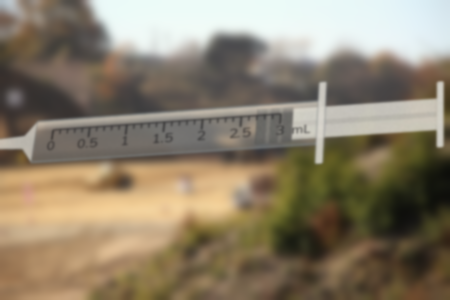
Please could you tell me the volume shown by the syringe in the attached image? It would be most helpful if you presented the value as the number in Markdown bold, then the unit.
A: **2.7** mL
